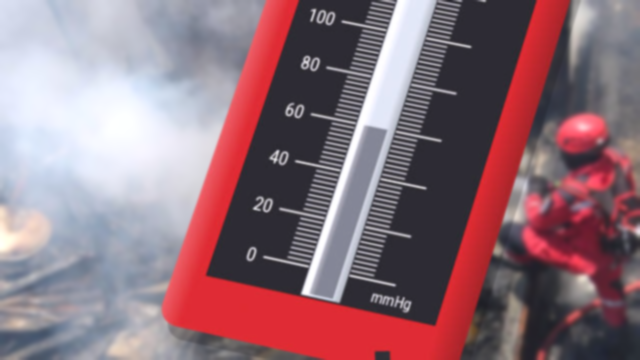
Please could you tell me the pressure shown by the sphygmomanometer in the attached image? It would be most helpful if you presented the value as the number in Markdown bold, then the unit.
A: **60** mmHg
